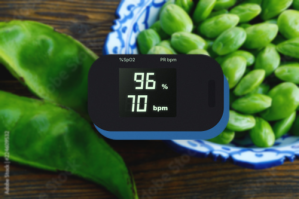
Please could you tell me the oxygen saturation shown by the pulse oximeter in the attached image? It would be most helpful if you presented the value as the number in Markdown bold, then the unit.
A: **96** %
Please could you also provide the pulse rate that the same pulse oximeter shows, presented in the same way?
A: **70** bpm
